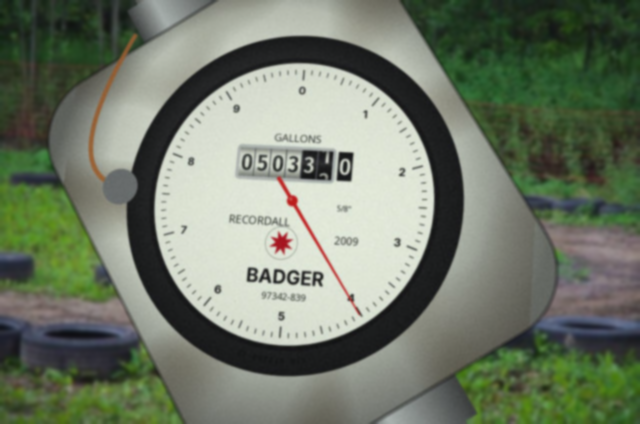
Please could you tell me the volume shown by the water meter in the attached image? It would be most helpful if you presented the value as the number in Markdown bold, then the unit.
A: **503314.0** gal
